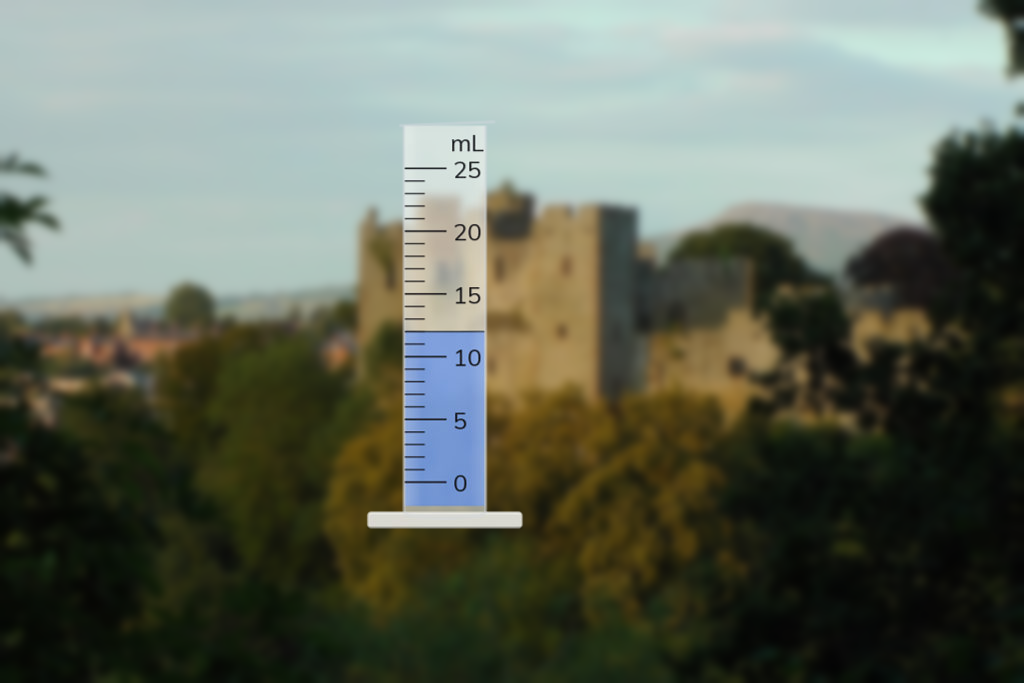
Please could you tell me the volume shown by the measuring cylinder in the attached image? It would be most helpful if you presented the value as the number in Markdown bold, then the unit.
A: **12** mL
